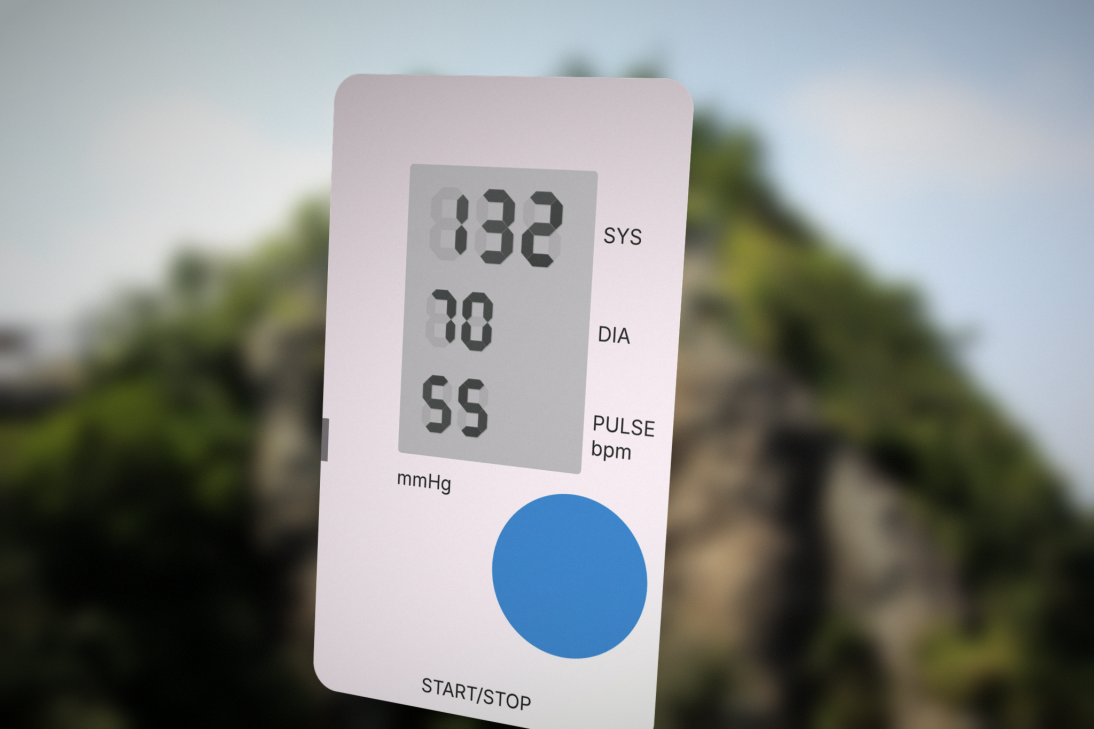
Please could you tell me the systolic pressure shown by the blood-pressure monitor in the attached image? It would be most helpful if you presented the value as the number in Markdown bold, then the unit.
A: **132** mmHg
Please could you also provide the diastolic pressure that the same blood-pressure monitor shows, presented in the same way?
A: **70** mmHg
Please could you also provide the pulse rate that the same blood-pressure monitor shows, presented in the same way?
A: **55** bpm
